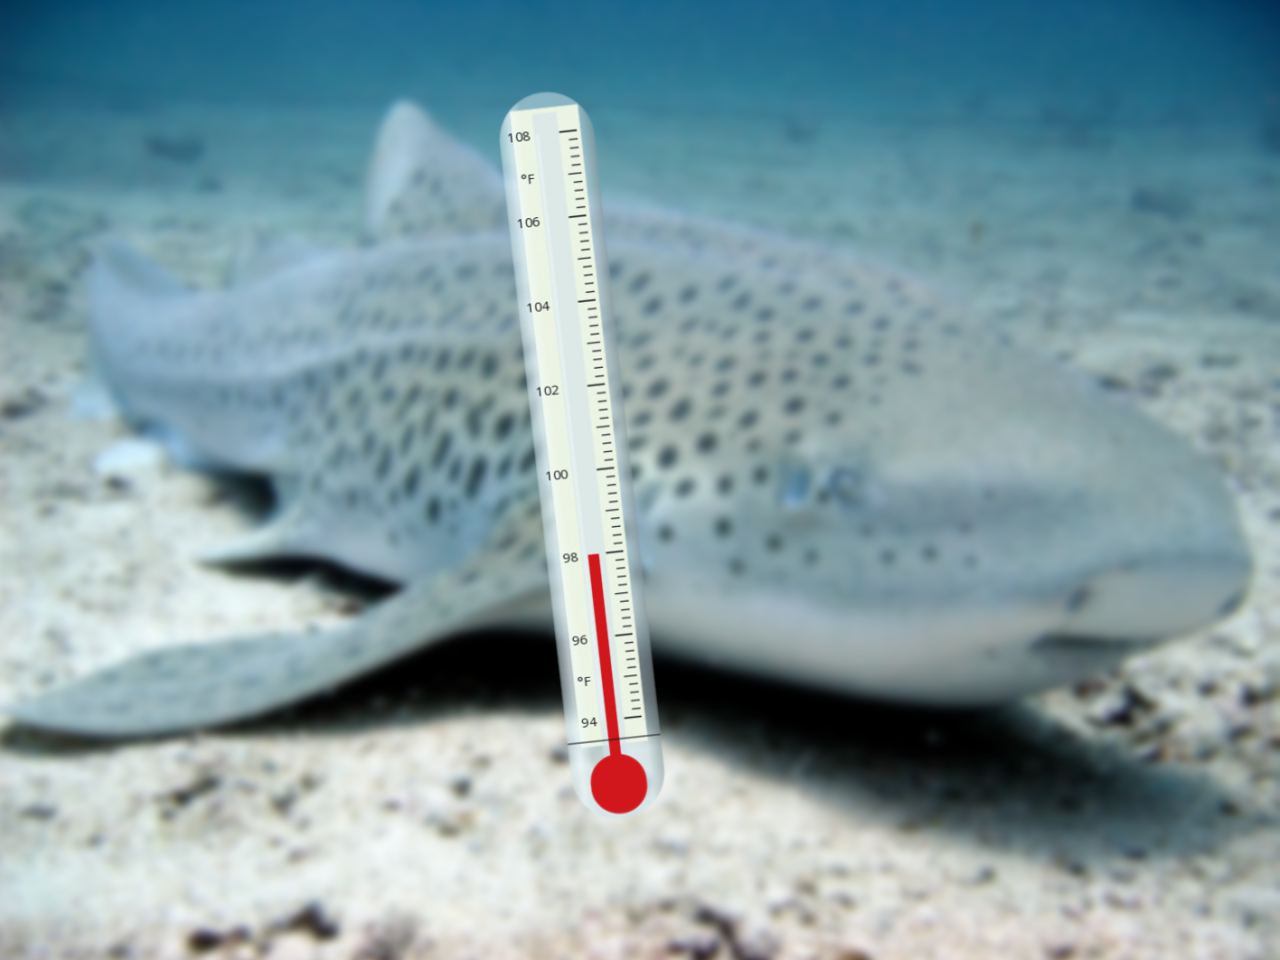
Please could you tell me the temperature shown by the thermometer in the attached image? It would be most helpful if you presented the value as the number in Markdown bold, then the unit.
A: **98** °F
